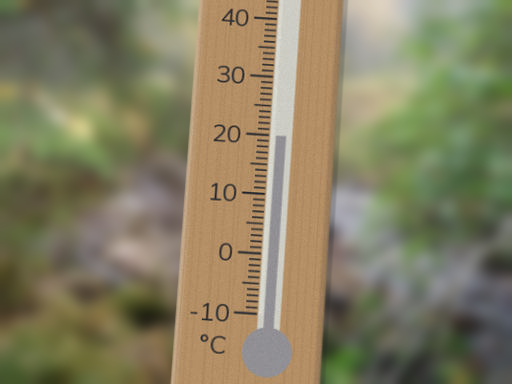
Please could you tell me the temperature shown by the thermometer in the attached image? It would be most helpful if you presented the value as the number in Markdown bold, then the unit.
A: **20** °C
